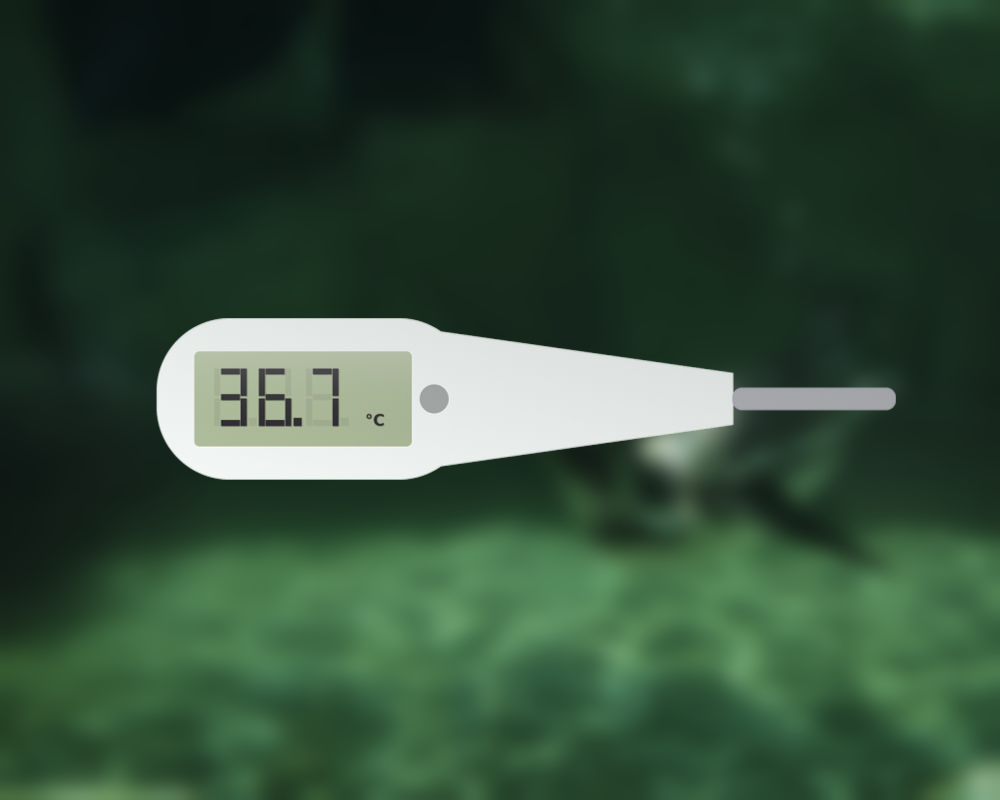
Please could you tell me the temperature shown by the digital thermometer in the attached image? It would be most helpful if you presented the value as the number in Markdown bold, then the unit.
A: **36.7** °C
